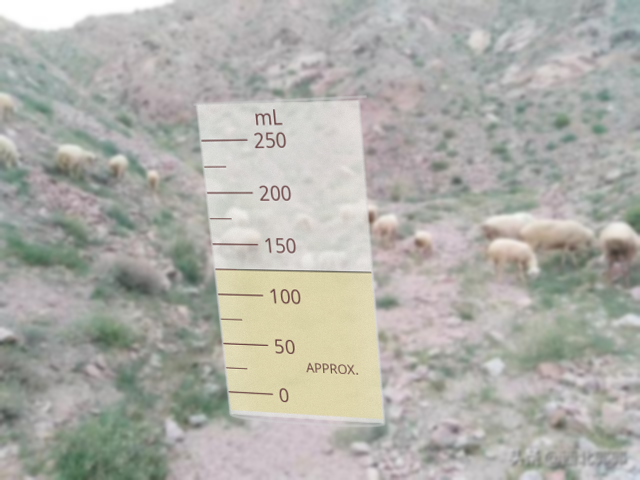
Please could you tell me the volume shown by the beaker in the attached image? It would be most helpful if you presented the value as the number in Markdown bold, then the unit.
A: **125** mL
